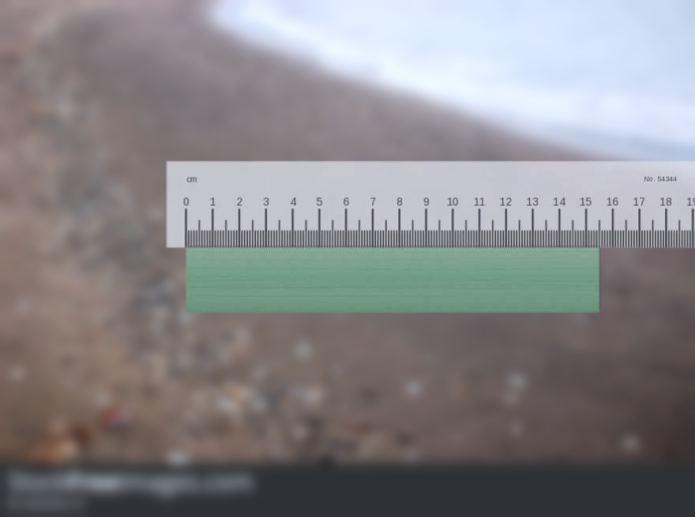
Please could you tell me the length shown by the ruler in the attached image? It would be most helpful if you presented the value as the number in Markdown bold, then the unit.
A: **15.5** cm
